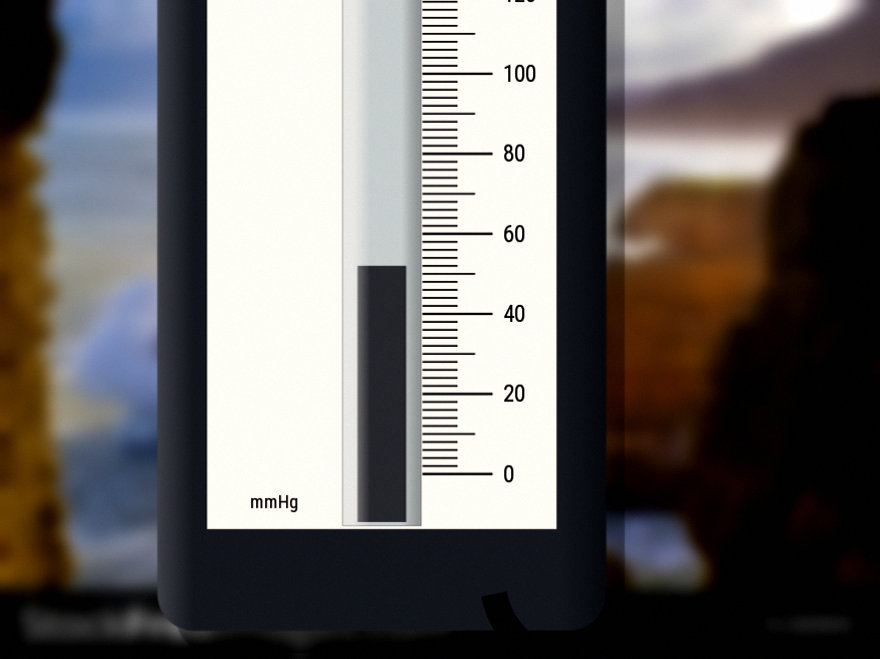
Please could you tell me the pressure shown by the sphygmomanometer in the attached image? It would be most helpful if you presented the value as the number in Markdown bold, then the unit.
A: **52** mmHg
